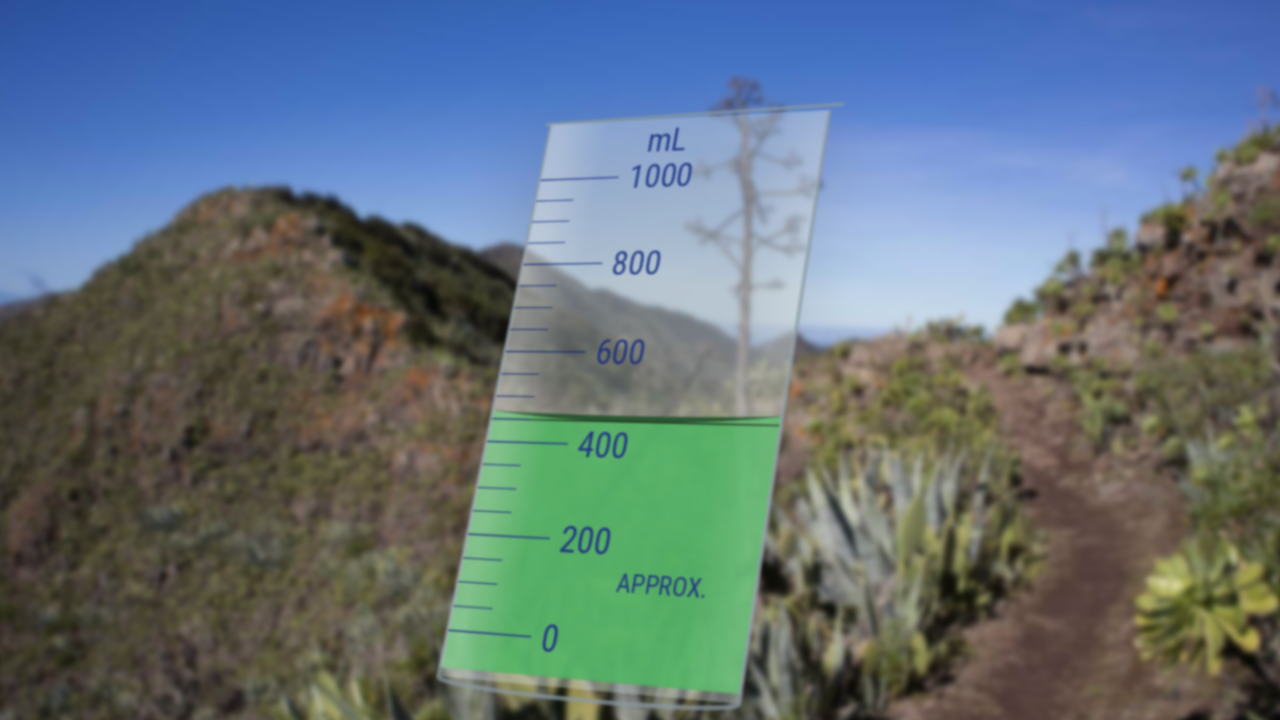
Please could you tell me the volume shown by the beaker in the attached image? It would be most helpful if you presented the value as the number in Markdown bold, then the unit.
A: **450** mL
